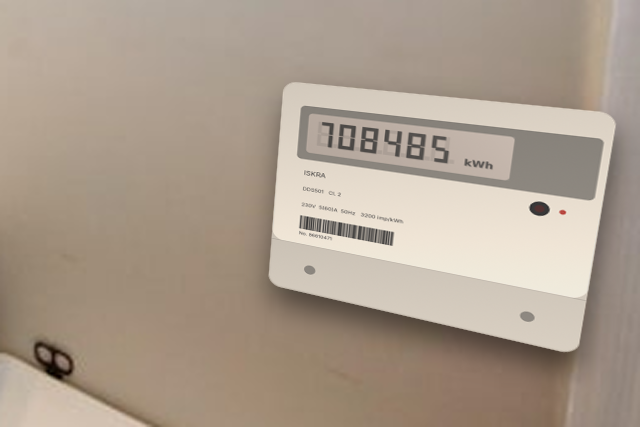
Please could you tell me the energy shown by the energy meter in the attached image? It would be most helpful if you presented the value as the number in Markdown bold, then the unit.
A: **708485** kWh
